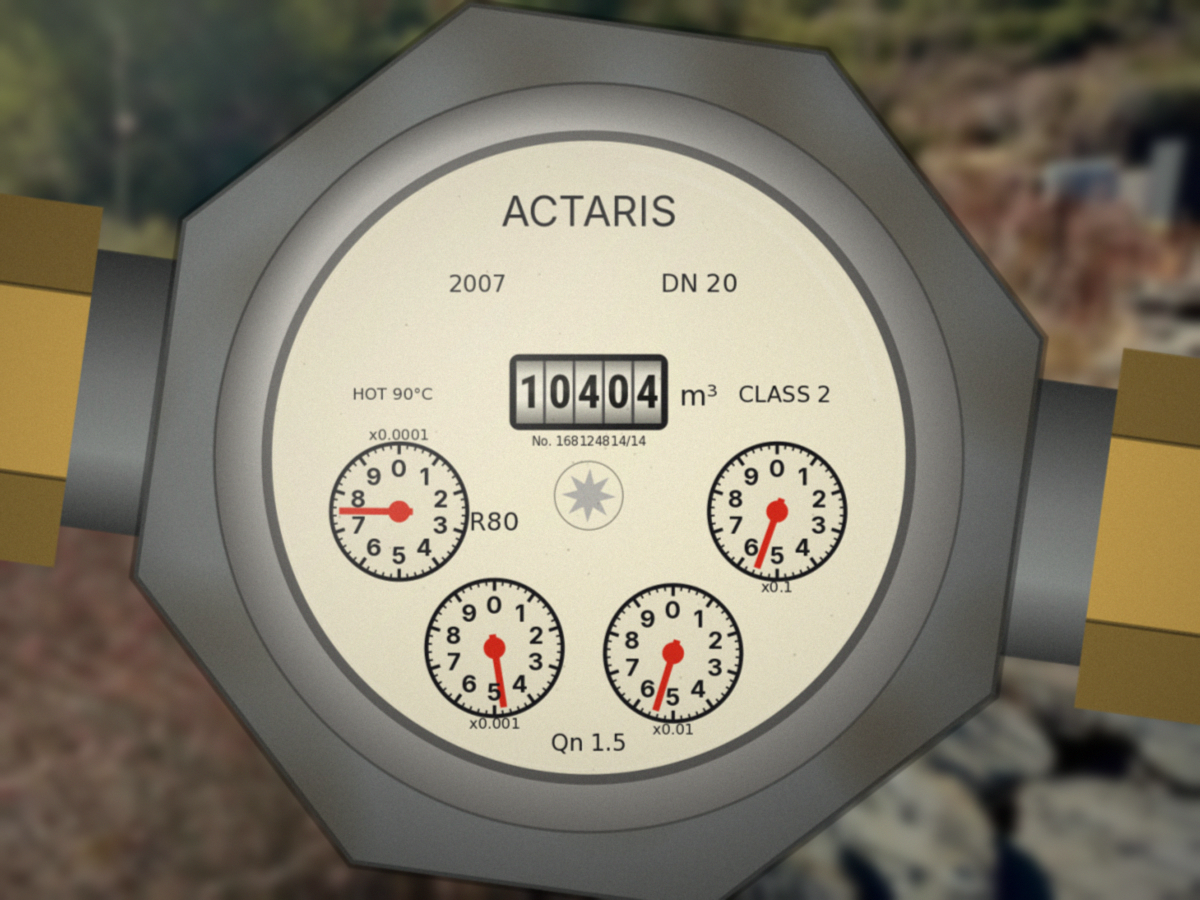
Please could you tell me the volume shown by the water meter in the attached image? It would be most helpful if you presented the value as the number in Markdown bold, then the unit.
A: **10404.5547** m³
